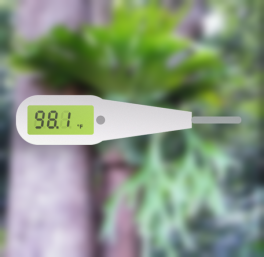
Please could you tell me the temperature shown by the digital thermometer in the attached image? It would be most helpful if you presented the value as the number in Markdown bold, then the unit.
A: **98.1** °F
